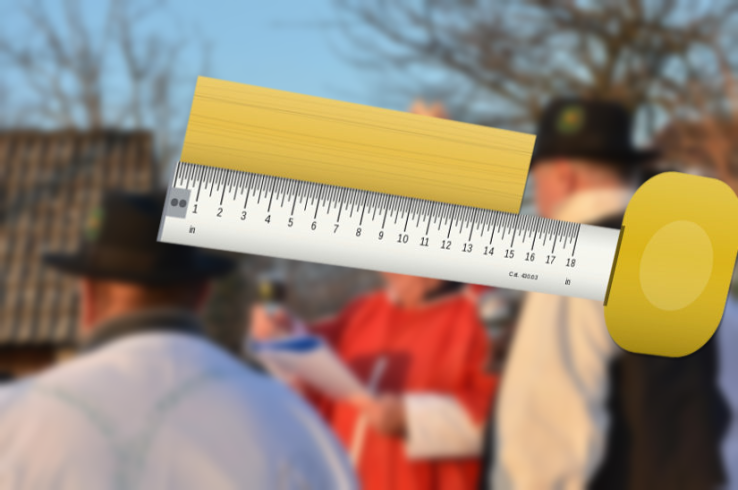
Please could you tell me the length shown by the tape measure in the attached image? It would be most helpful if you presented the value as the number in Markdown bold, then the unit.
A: **15** in
